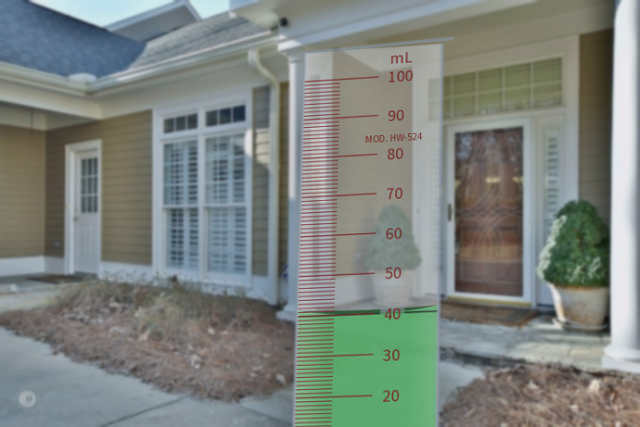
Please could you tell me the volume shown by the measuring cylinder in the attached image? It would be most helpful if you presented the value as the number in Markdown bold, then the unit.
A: **40** mL
